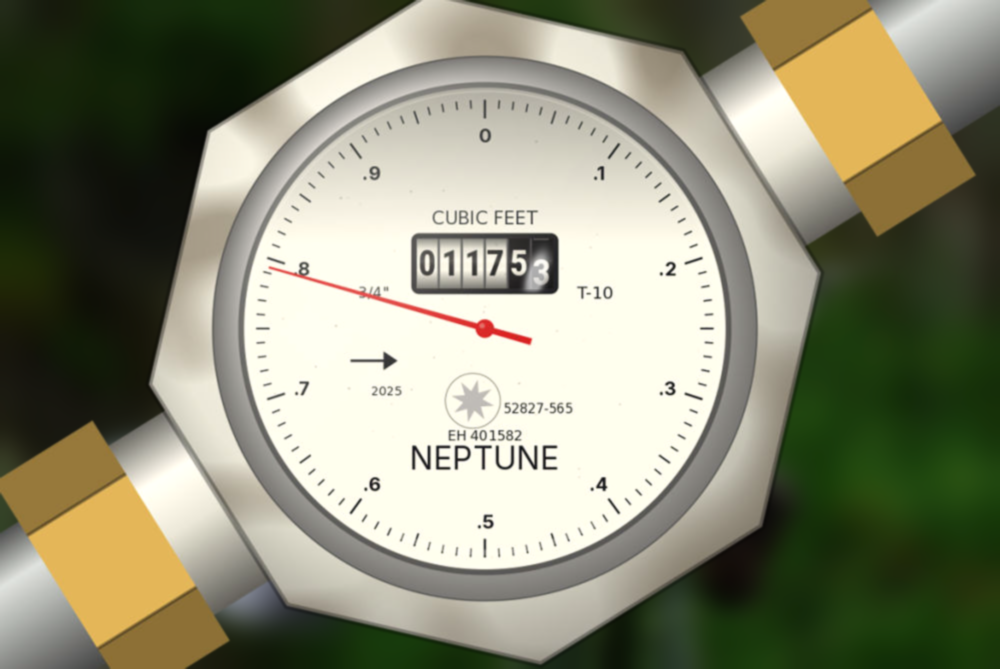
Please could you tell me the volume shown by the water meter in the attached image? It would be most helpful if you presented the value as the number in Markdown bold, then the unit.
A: **11752.79** ft³
